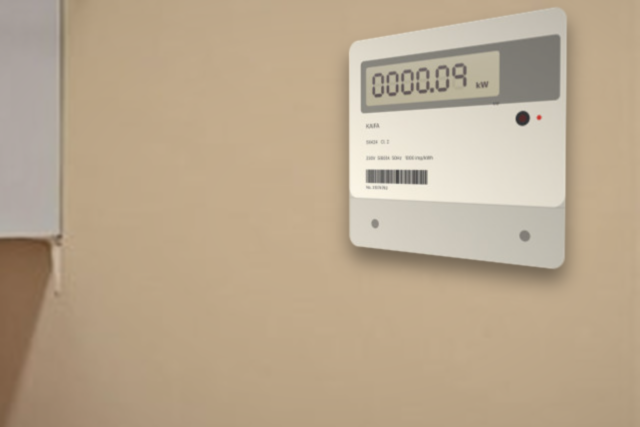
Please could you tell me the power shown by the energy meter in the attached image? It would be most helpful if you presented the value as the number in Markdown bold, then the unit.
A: **0.09** kW
